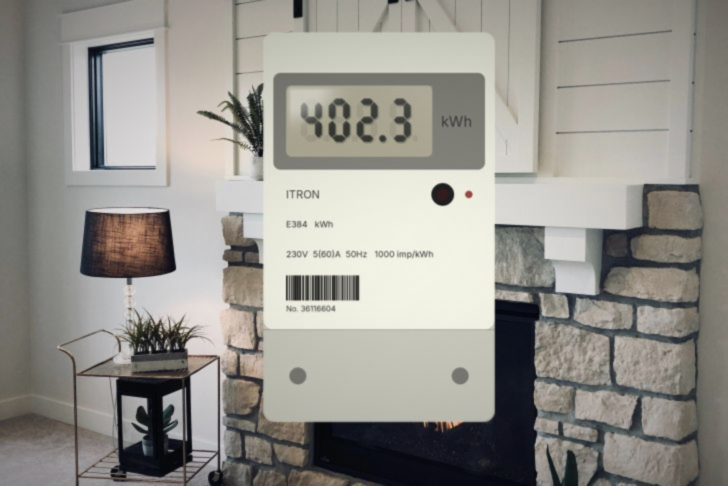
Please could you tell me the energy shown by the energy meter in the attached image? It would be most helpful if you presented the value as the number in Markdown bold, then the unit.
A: **402.3** kWh
